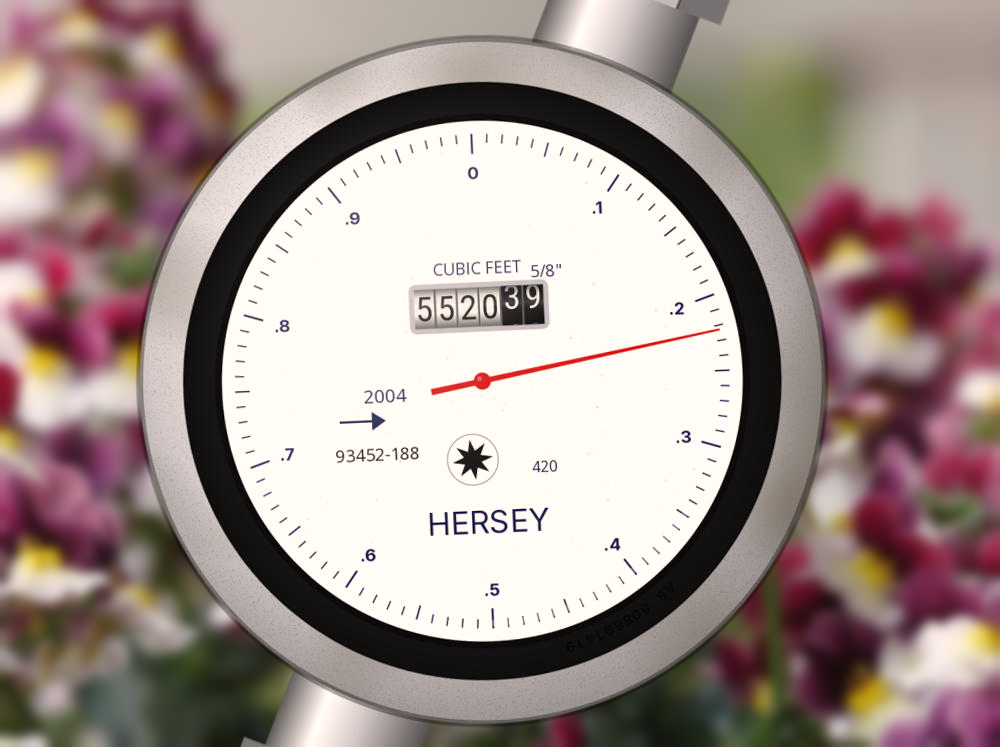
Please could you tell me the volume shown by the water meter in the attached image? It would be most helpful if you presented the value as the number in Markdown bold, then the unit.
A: **552039.22** ft³
